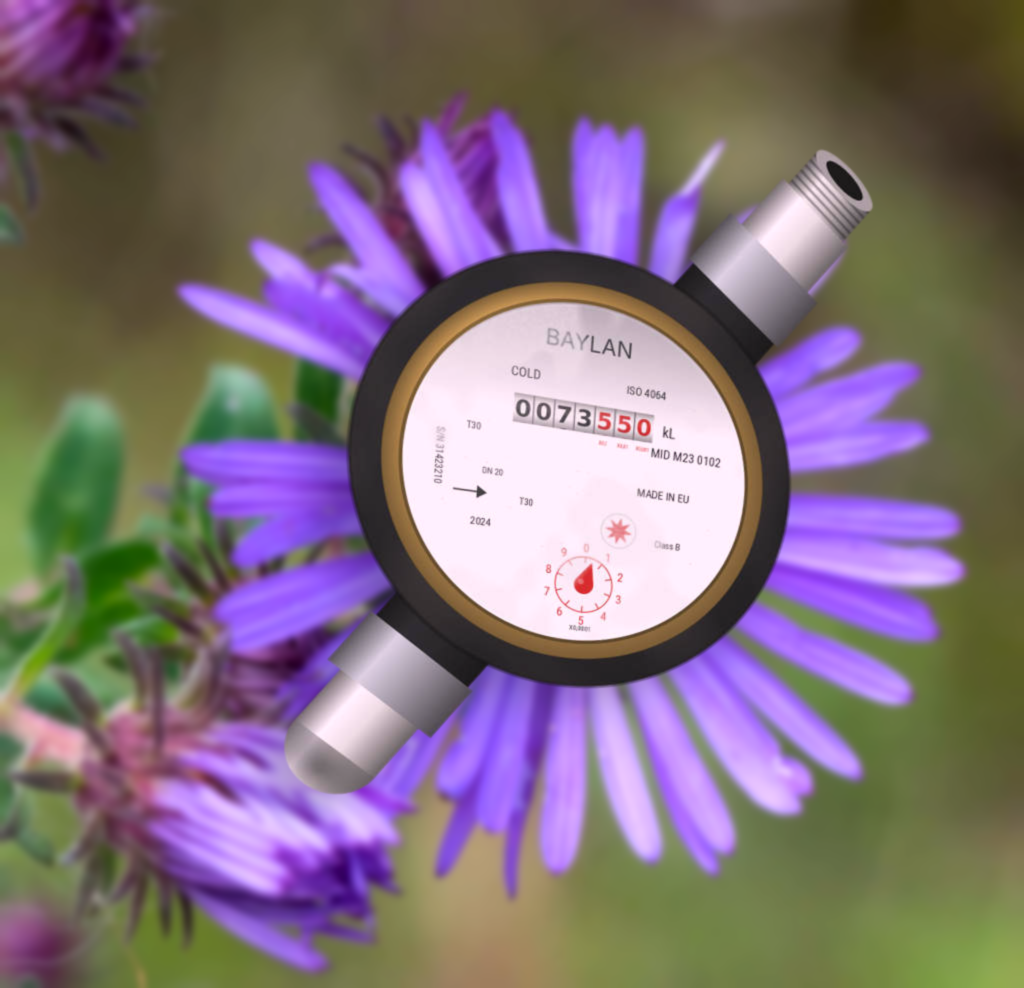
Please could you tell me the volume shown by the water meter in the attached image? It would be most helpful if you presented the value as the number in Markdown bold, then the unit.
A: **73.5500** kL
